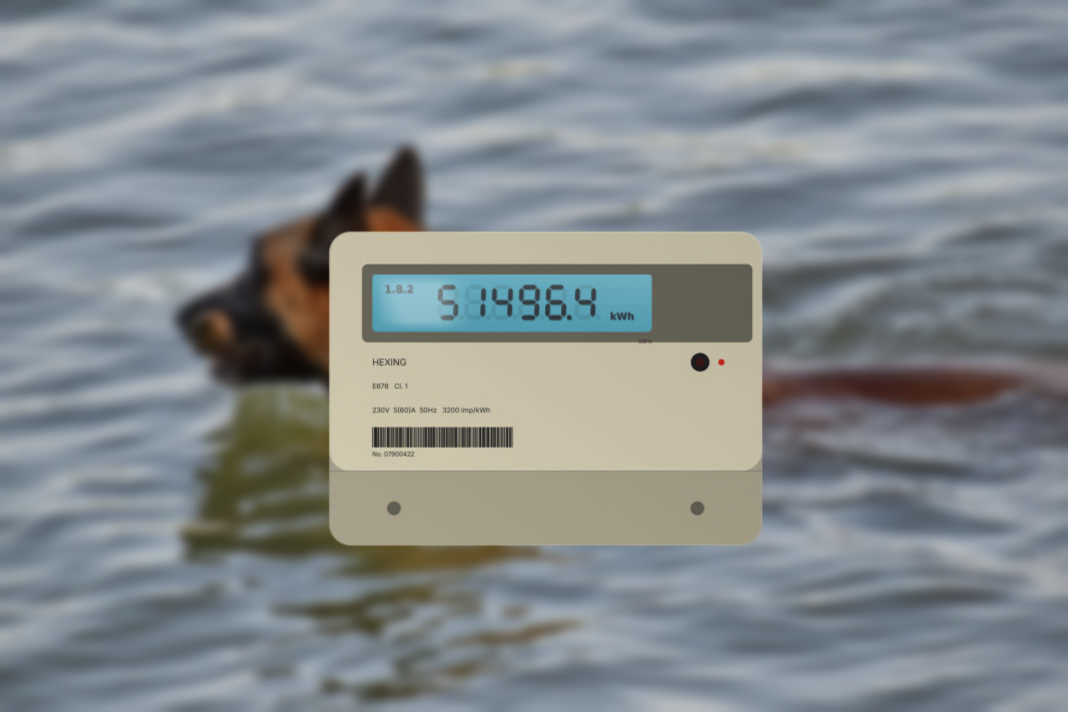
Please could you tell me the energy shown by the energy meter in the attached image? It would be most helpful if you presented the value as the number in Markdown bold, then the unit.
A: **51496.4** kWh
